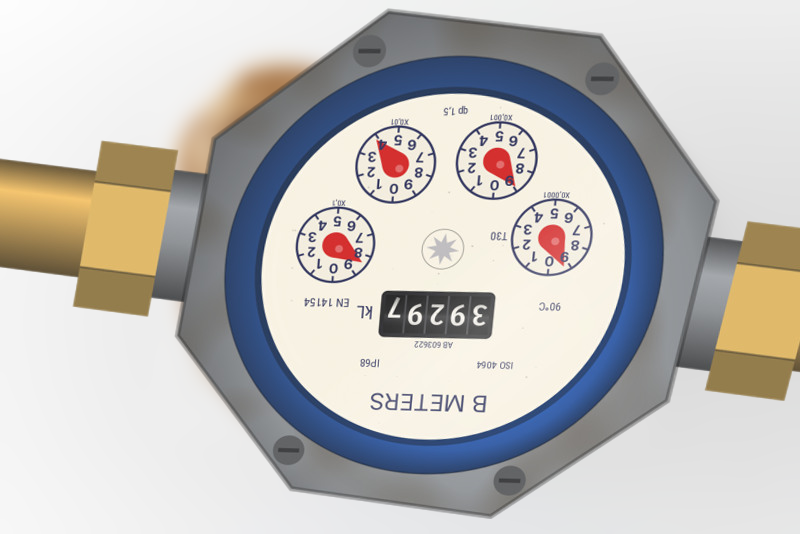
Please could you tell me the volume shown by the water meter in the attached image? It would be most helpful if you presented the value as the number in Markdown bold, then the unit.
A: **39296.8389** kL
